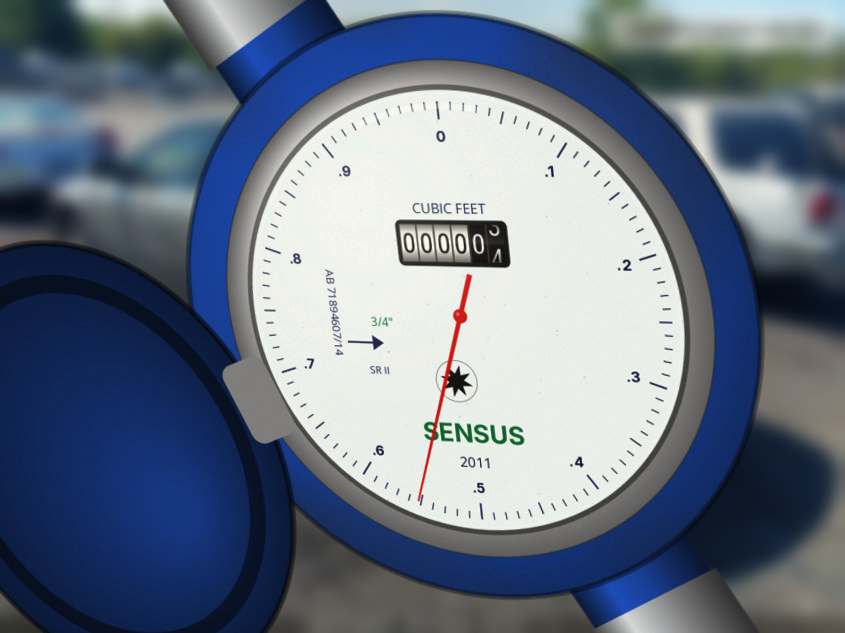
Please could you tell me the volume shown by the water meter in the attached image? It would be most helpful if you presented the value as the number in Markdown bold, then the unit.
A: **3.55** ft³
